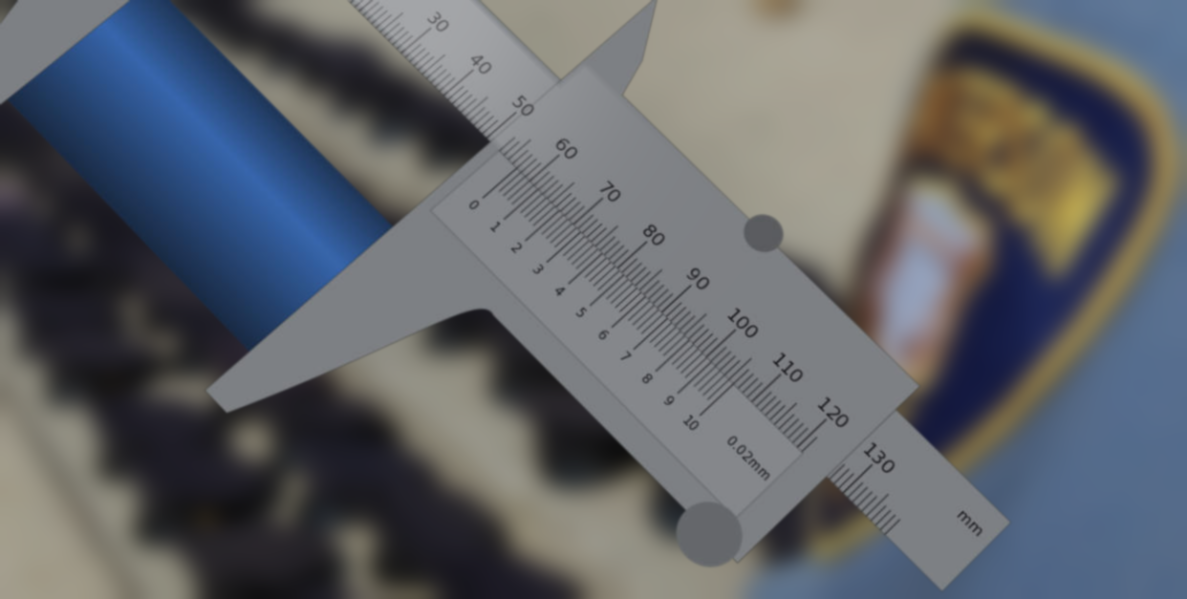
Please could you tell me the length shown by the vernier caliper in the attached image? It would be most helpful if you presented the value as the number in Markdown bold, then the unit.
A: **57.0** mm
